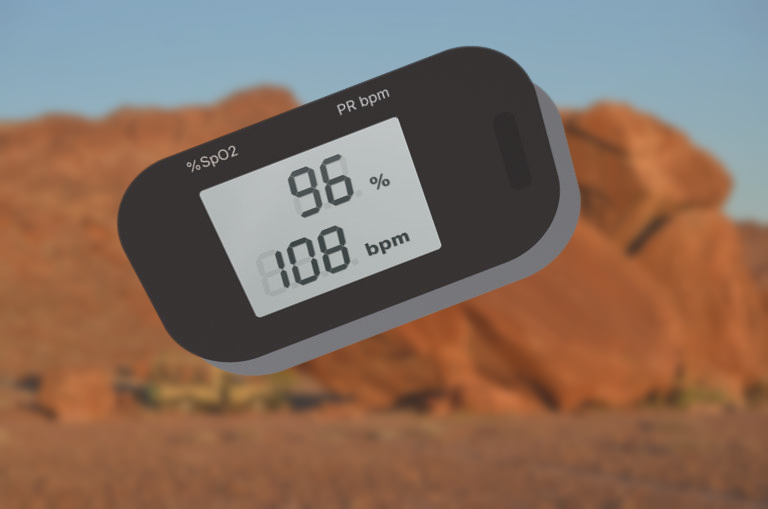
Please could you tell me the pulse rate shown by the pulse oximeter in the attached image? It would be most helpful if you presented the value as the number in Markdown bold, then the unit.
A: **108** bpm
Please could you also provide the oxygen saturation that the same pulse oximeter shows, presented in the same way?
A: **96** %
